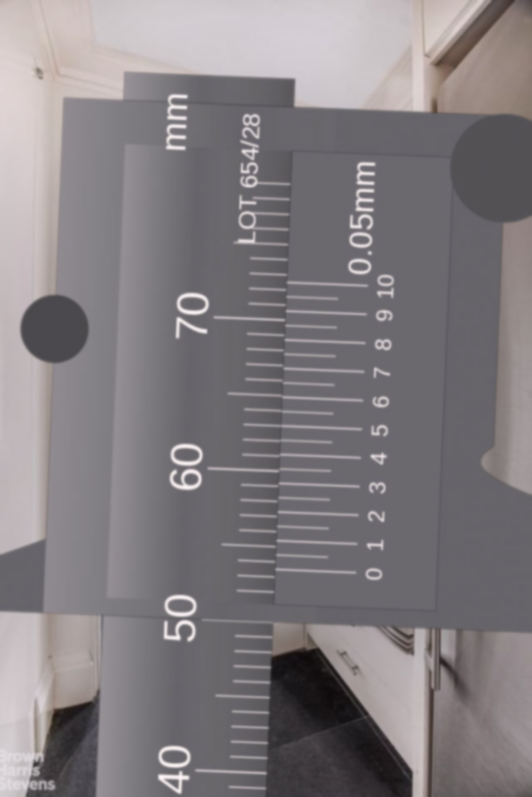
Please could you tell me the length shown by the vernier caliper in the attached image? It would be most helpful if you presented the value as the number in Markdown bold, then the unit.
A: **53.5** mm
